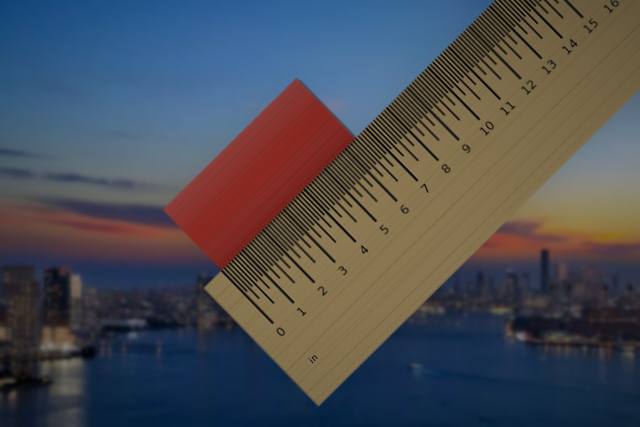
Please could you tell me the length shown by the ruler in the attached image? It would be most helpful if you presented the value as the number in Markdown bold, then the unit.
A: **6.5** in
